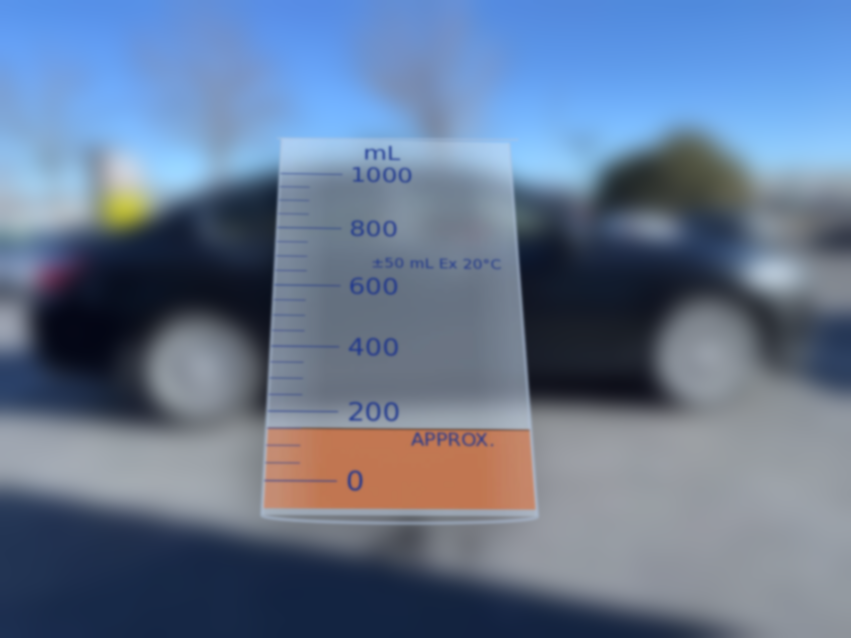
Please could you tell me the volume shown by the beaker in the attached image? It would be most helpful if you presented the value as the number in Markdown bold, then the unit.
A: **150** mL
